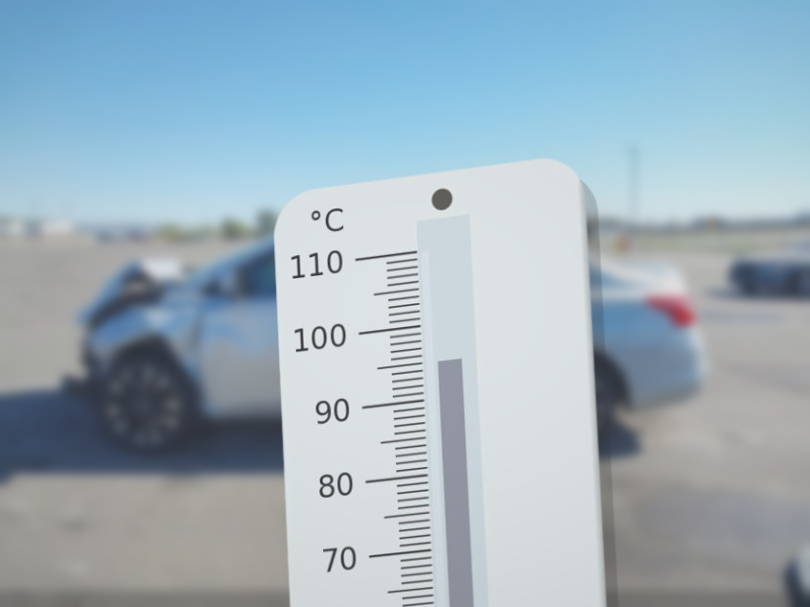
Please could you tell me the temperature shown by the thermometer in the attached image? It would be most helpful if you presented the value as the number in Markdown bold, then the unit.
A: **95** °C
